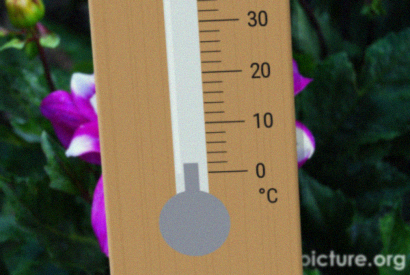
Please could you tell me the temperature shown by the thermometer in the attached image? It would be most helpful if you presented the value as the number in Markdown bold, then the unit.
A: **2** °C
